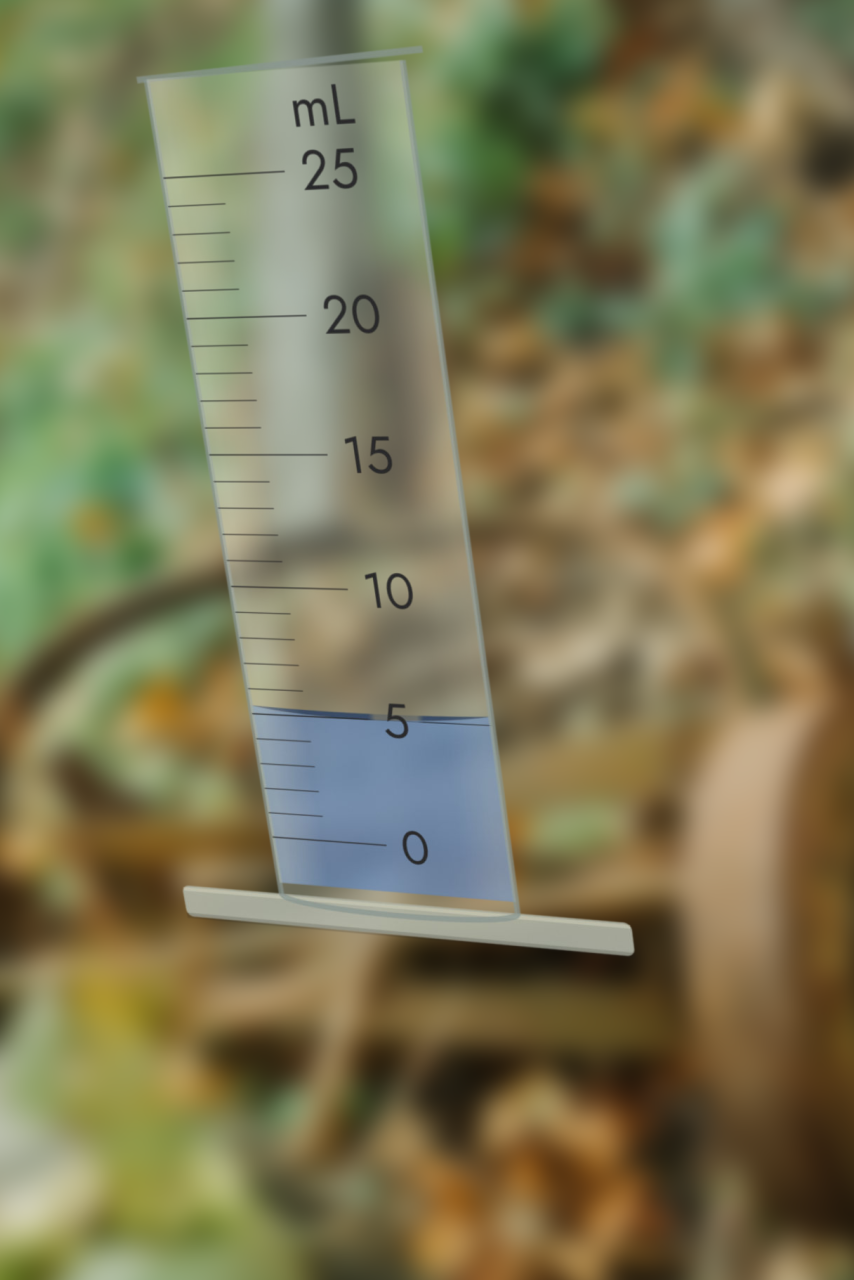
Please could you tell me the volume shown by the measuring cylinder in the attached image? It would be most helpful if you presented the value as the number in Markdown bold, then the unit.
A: **5** mL
